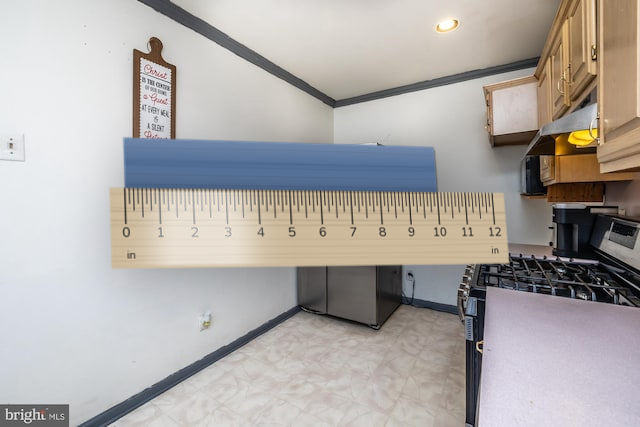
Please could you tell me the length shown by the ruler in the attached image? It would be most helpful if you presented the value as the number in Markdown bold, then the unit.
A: **10** in
